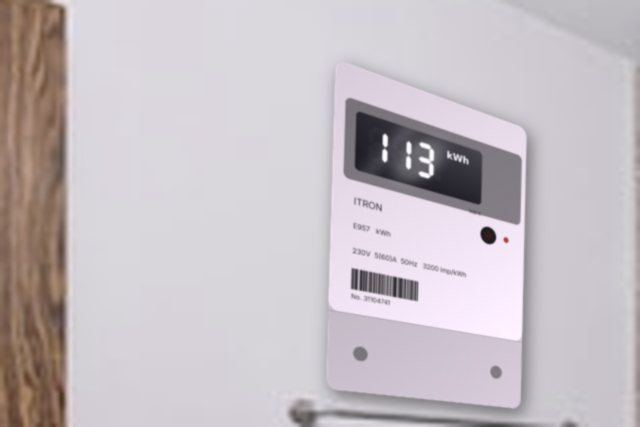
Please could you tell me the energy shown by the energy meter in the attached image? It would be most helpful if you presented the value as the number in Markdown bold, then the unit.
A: **113** kWh
